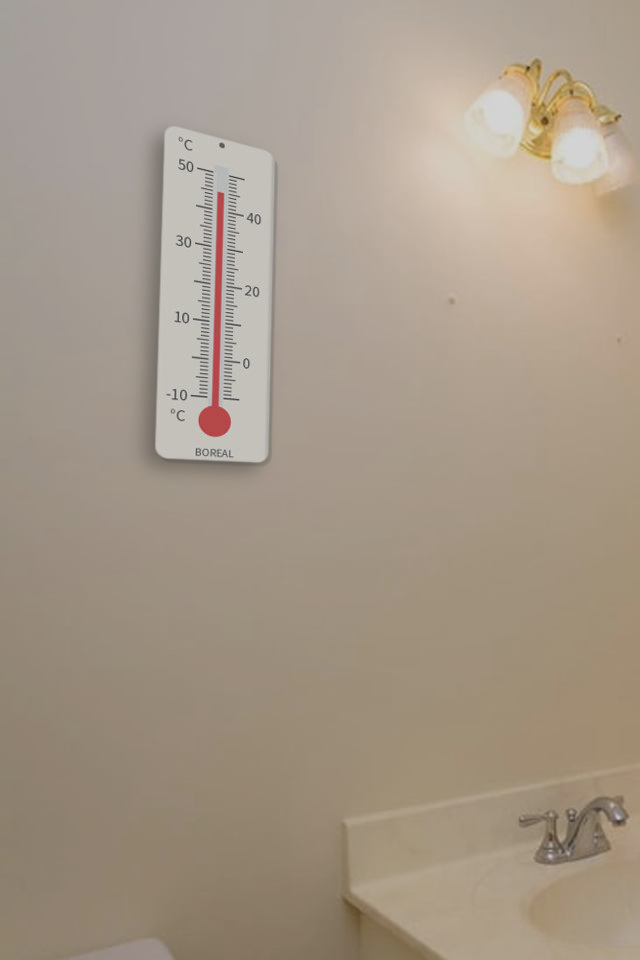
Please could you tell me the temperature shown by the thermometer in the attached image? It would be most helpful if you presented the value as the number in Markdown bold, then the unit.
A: **45** °C
